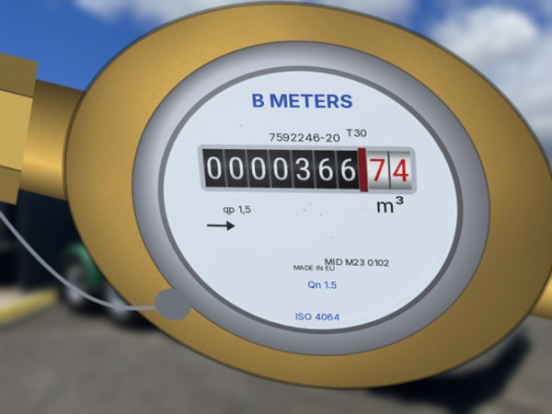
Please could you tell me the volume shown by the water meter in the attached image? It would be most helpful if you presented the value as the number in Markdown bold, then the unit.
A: **366.74** m³
